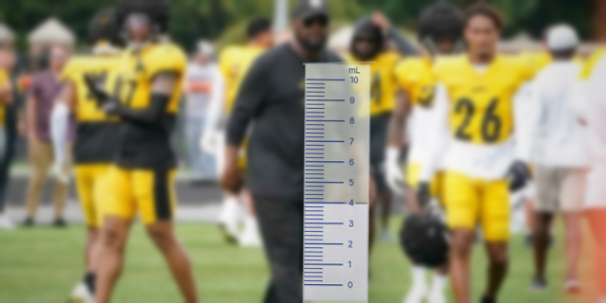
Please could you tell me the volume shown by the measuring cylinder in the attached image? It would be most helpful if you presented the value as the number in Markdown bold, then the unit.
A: **4** mL
